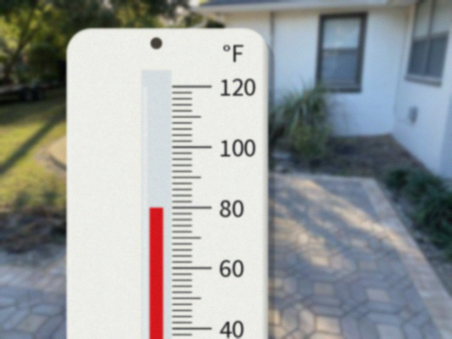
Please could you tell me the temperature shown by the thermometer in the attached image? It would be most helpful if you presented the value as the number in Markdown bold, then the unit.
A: **80** °F
